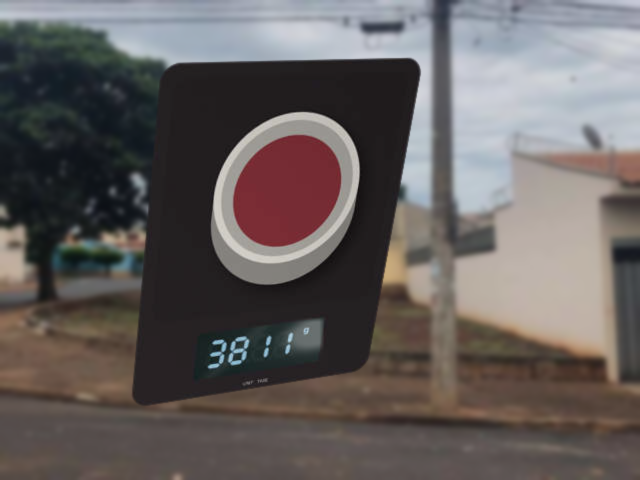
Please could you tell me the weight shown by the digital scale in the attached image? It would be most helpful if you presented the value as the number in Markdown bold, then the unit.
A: **3811** g
